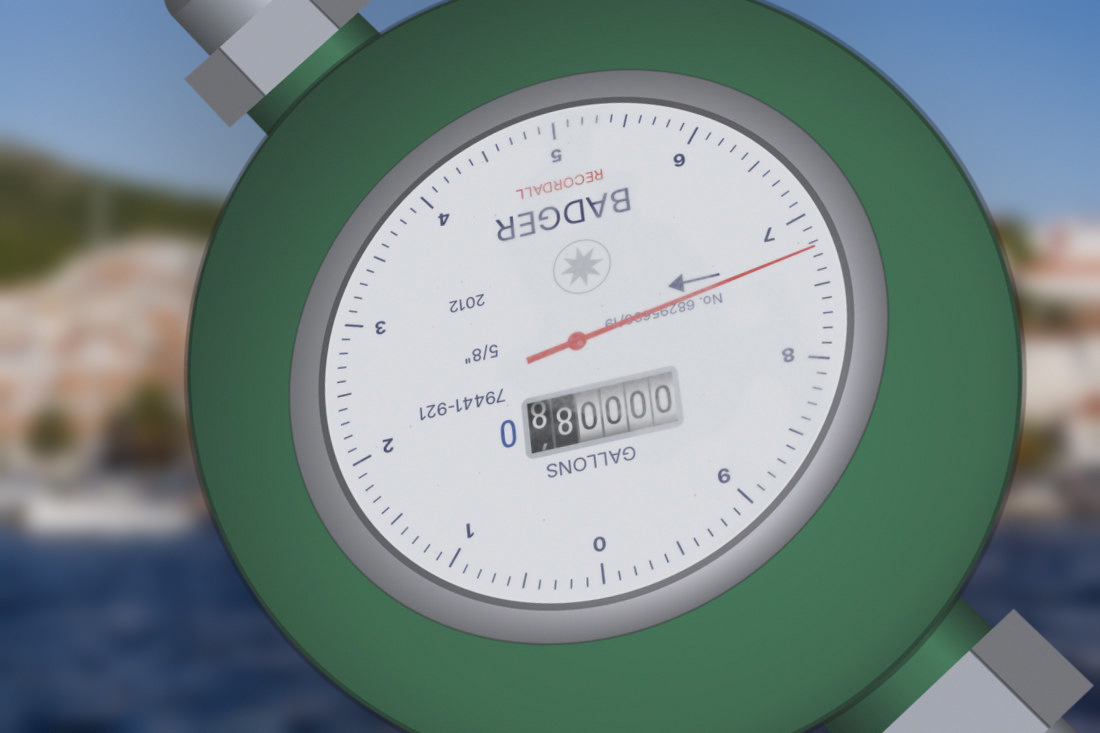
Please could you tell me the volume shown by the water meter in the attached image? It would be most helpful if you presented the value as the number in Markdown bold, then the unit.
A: **877.2** gal
